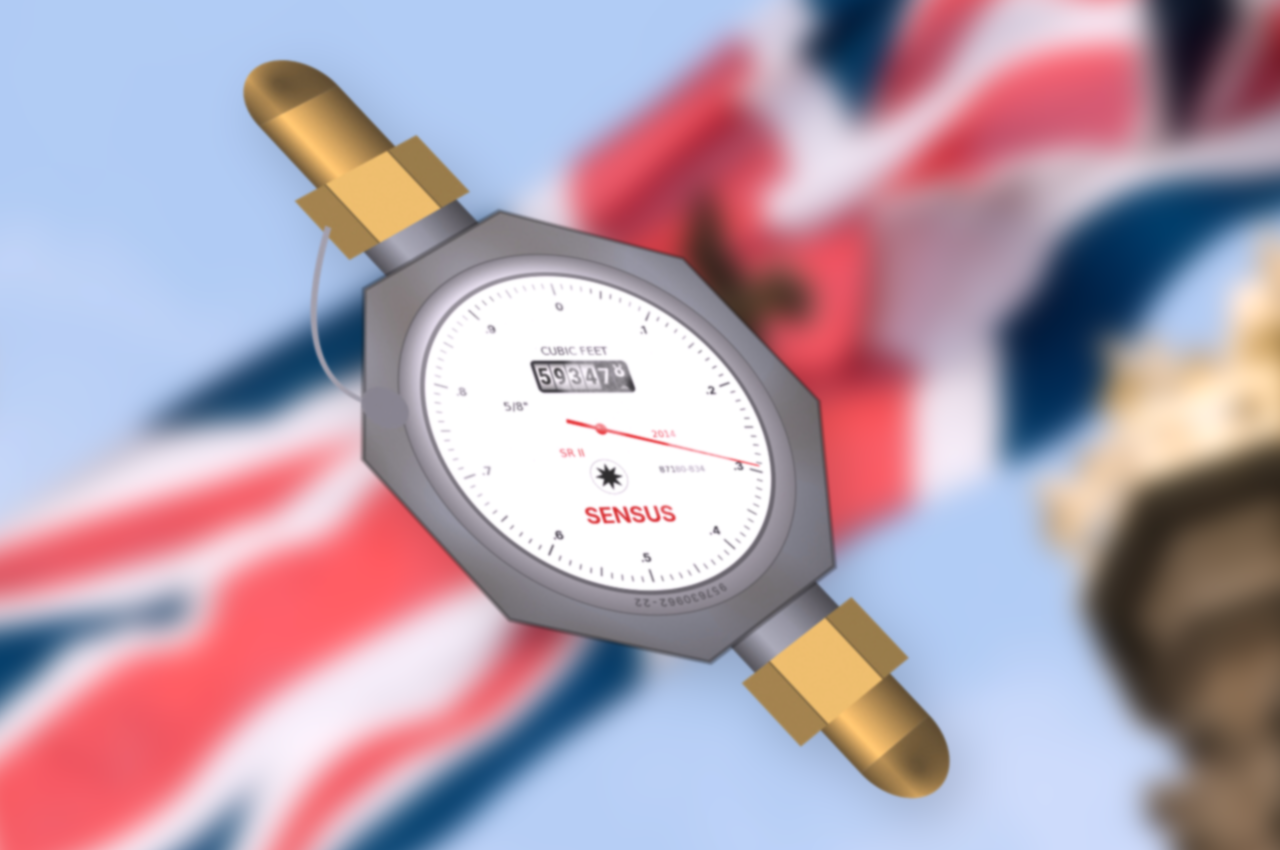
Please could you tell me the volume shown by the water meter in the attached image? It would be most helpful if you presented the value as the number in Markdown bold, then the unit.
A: **593478.29** ft³
